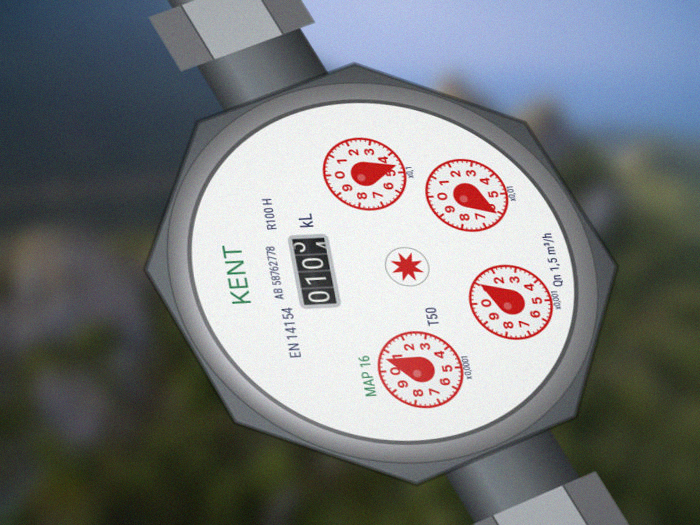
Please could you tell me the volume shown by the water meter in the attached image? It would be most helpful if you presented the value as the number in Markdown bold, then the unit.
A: **103.4610** kL
